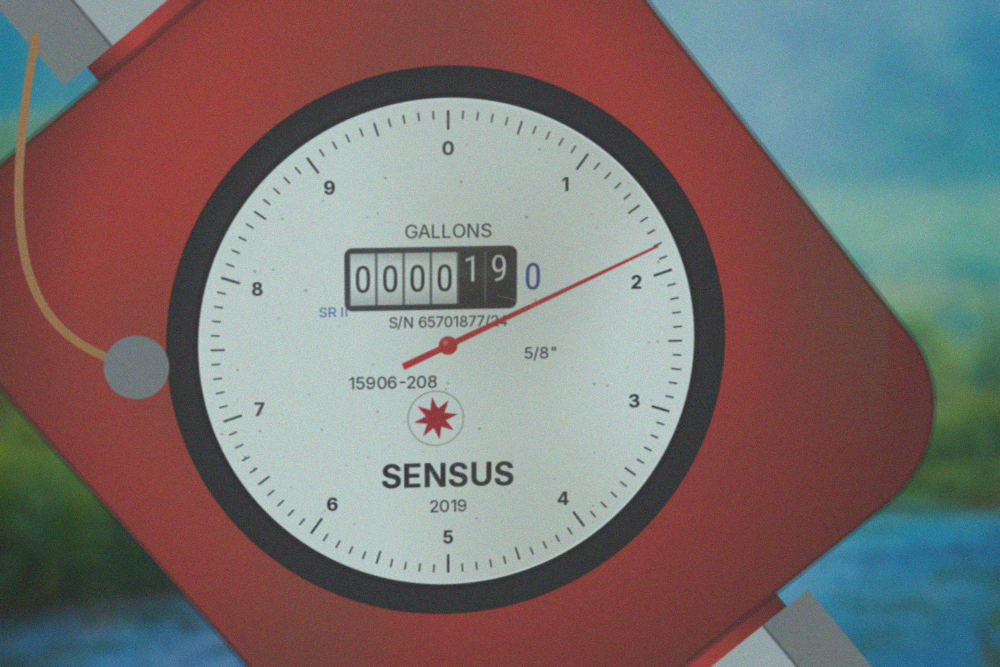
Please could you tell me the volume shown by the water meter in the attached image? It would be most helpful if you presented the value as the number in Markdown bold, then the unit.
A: **191.8** gal
